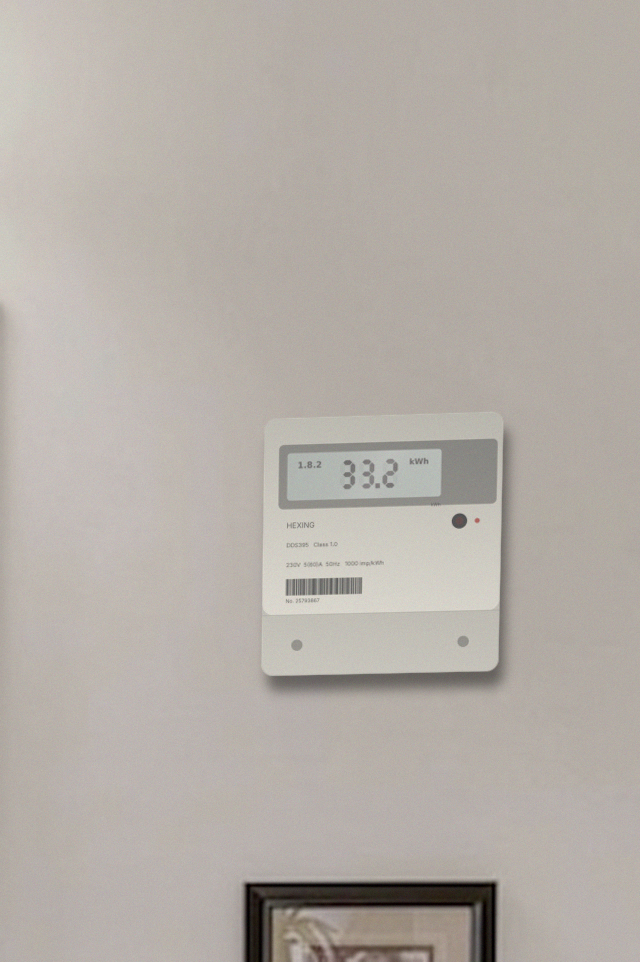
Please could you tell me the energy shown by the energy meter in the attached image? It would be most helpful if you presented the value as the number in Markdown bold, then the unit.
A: **33.2** kWh
